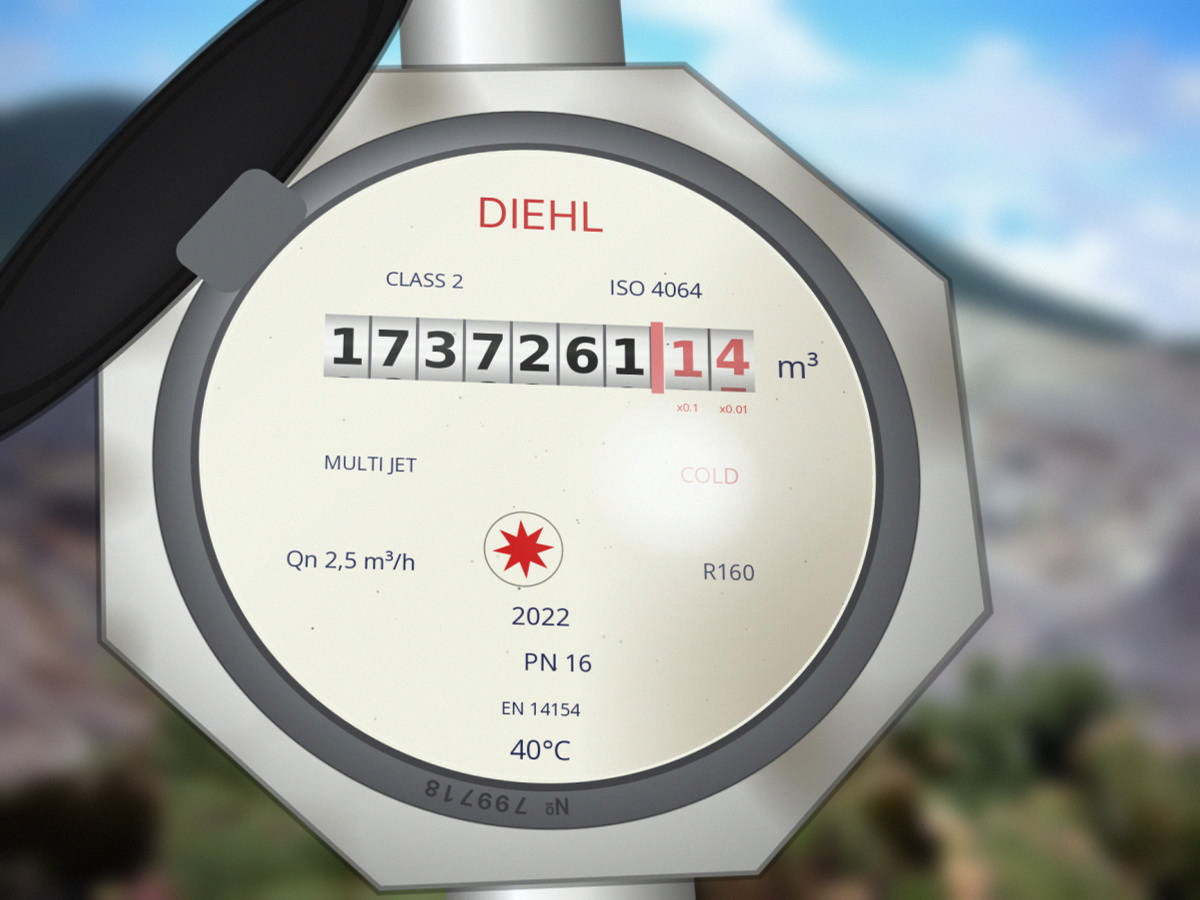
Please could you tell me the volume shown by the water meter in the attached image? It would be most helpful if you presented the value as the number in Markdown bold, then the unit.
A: **1737261.14** m³
